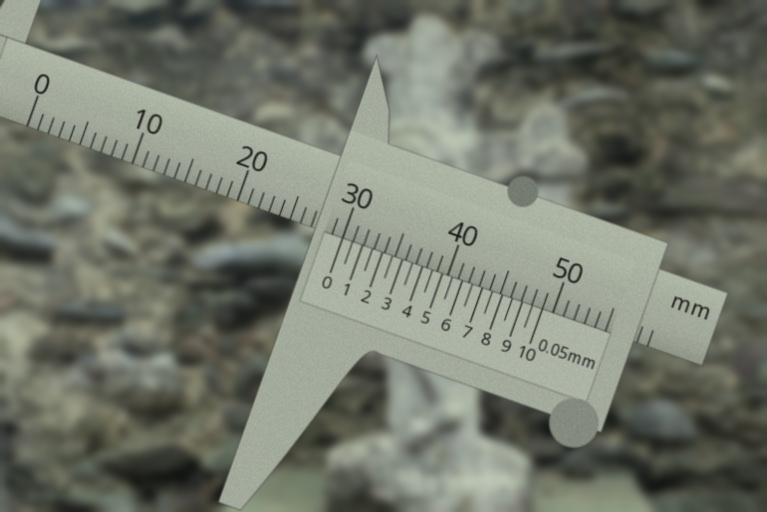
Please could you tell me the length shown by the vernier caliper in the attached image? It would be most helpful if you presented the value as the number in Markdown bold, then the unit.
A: **30.0** mm
